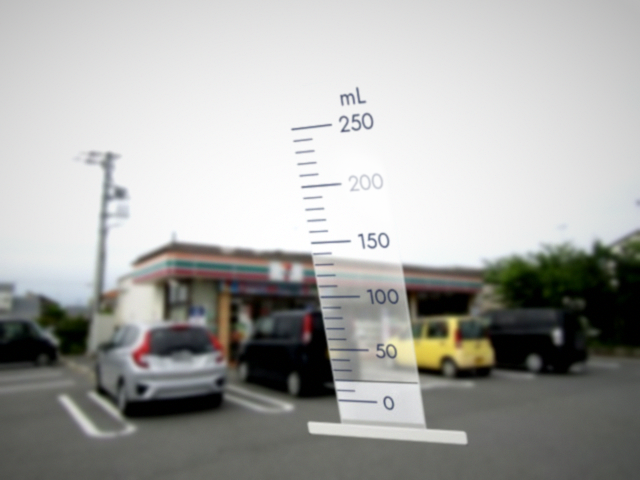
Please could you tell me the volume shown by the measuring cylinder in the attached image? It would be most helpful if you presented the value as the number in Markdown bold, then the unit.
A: **20** mL
